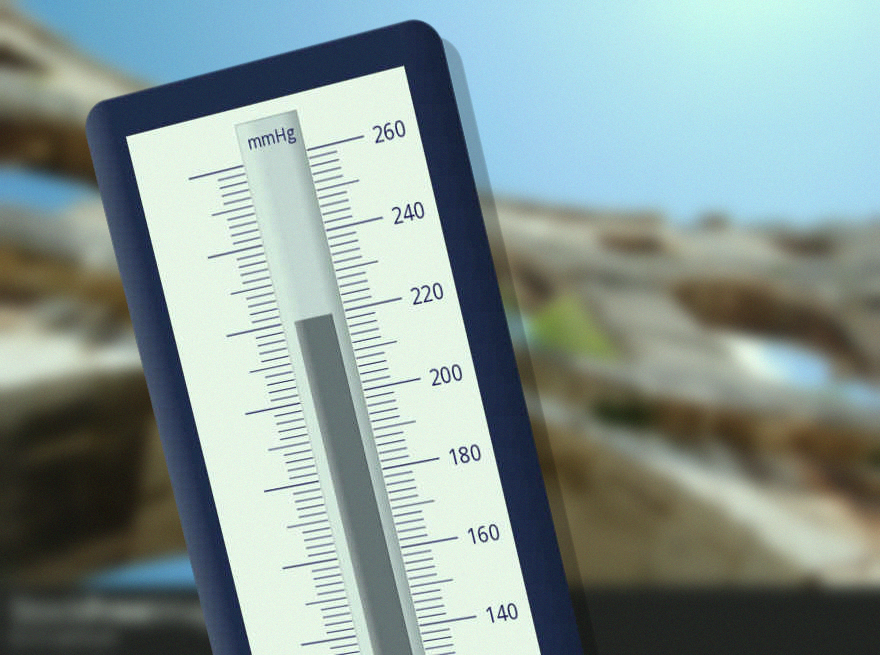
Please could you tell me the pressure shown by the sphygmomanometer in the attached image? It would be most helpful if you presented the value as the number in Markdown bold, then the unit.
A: **220** mmHg
